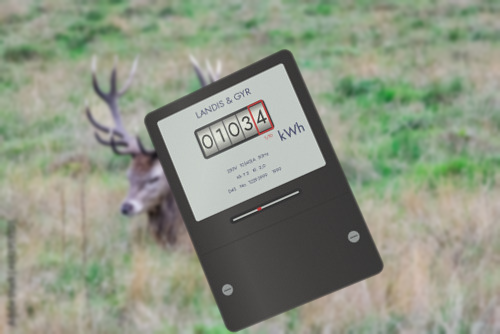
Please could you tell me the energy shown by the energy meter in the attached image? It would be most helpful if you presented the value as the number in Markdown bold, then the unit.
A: **103.4** kWh
